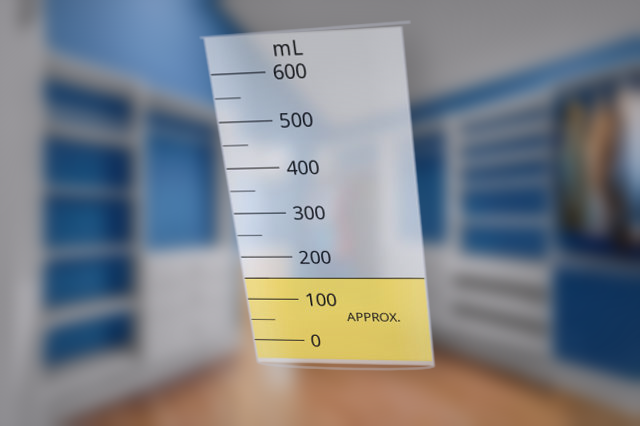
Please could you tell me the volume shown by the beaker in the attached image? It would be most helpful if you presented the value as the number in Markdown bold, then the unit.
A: **150** mL
